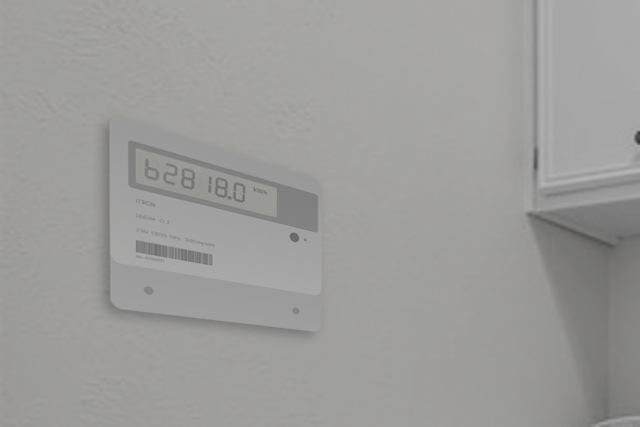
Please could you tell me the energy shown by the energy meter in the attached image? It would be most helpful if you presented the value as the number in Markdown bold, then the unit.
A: **62818.0** kWh
